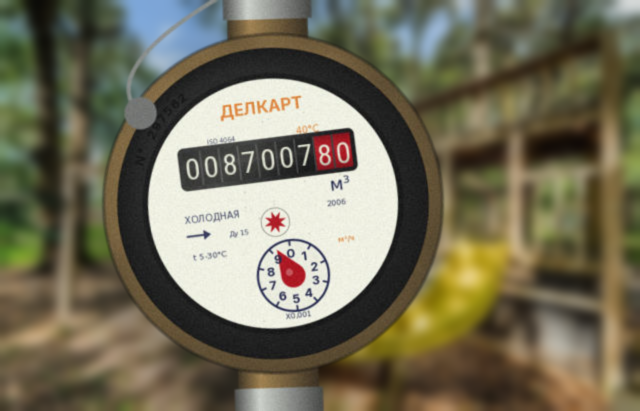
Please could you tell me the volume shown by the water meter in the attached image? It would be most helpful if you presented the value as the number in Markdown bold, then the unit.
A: **87007.799** m³
